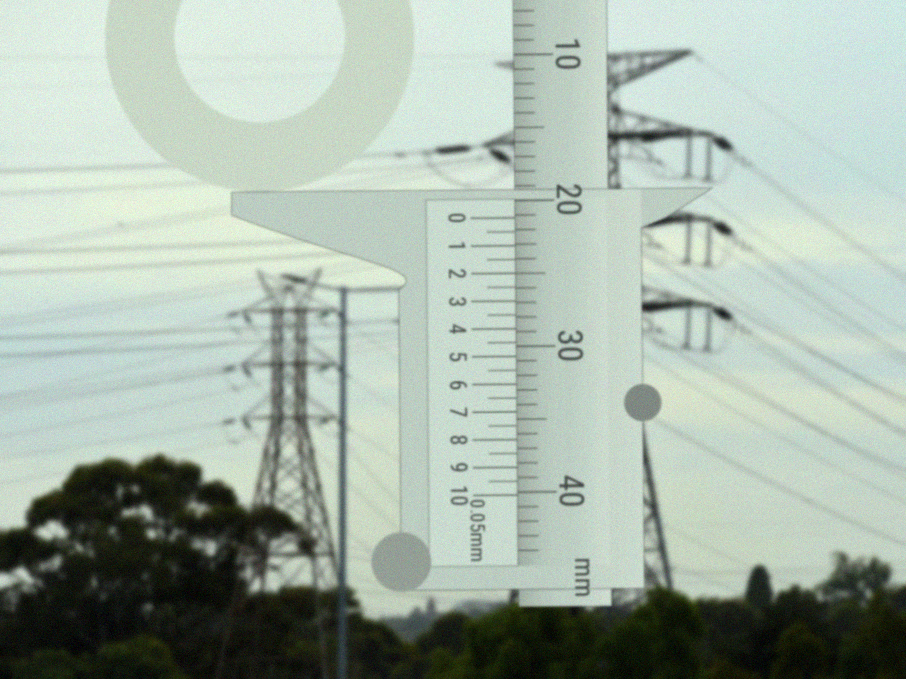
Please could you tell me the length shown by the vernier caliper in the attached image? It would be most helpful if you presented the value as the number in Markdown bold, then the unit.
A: **21.2** mm
